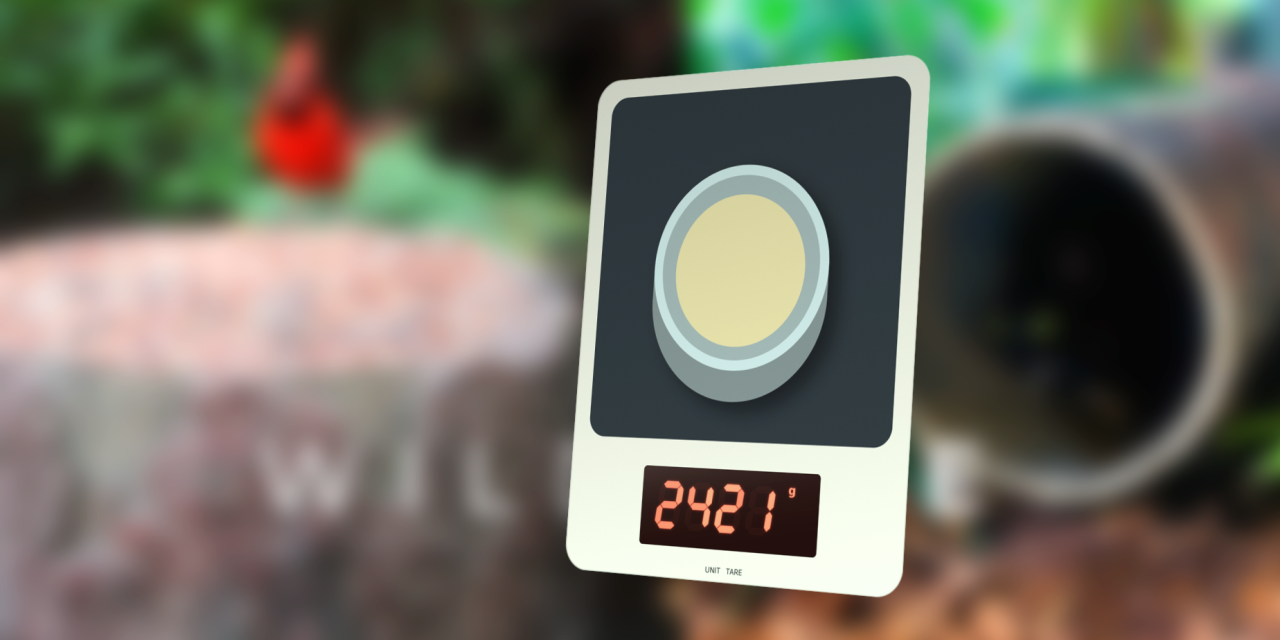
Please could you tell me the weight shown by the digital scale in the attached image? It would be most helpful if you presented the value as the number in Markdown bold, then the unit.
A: **2421** g
